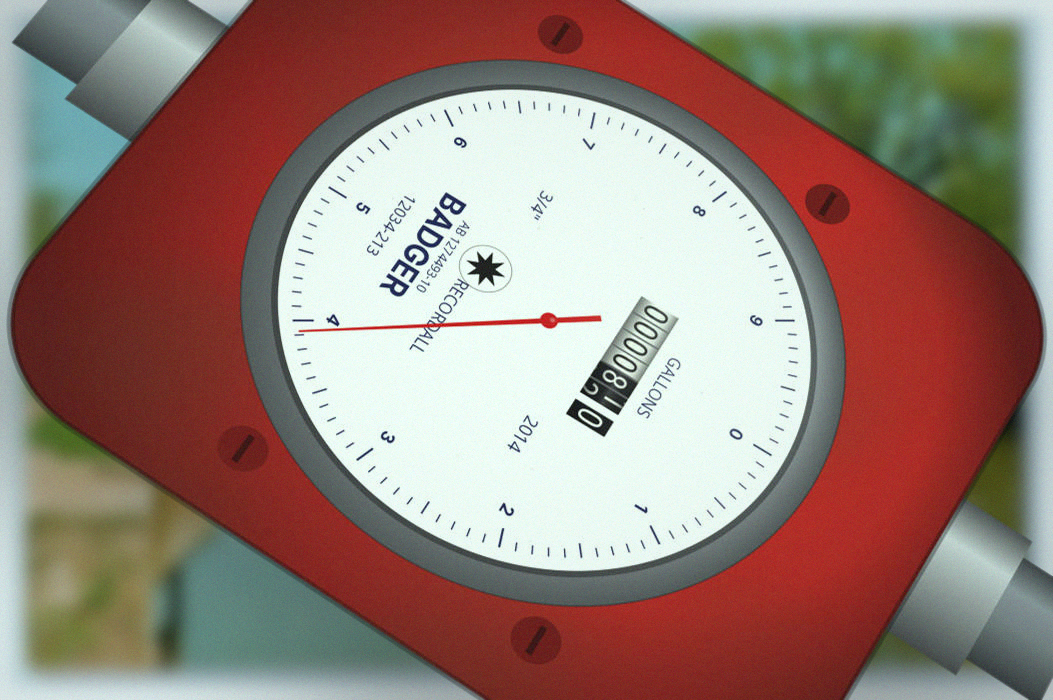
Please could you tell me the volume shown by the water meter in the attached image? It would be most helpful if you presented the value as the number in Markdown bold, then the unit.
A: **813.9** gal
